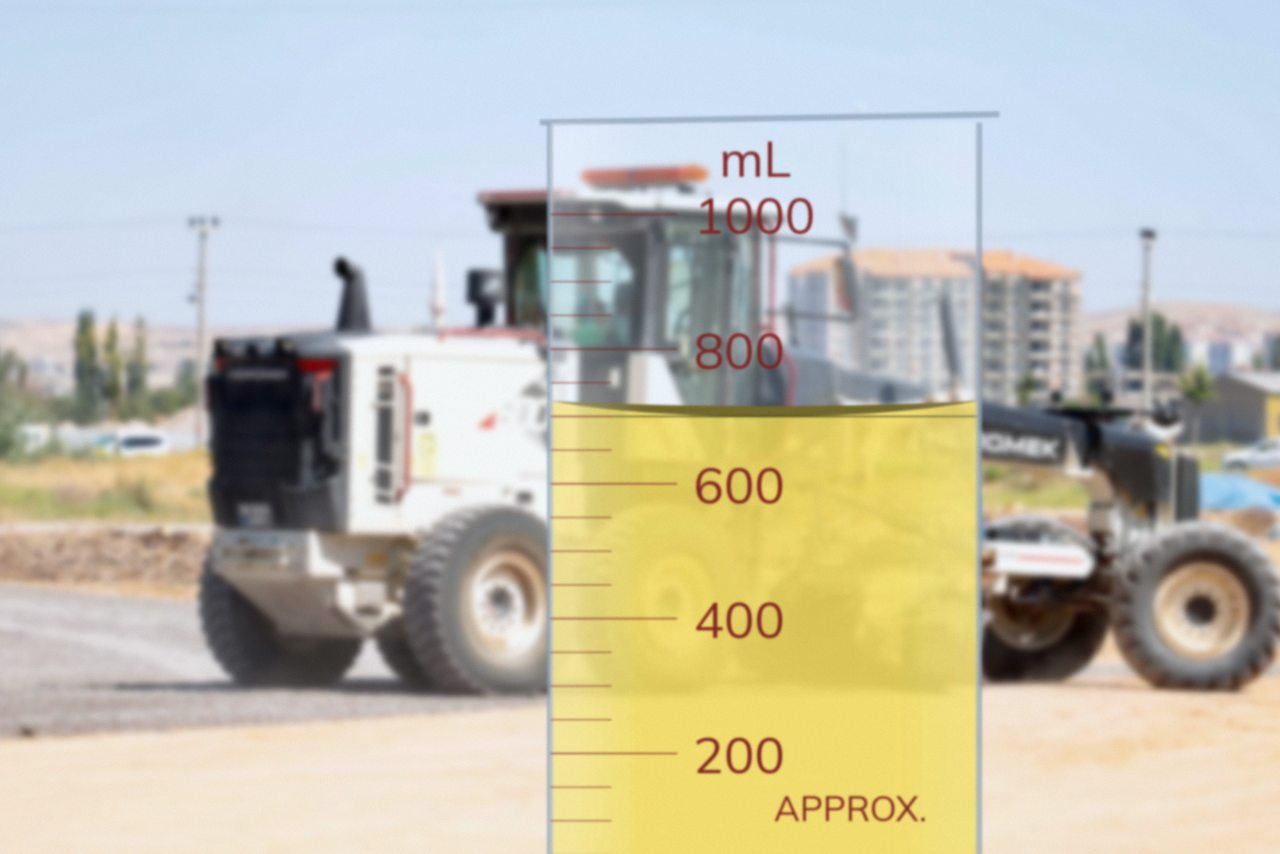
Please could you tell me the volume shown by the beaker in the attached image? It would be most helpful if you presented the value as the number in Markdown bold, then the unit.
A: **700** mL
